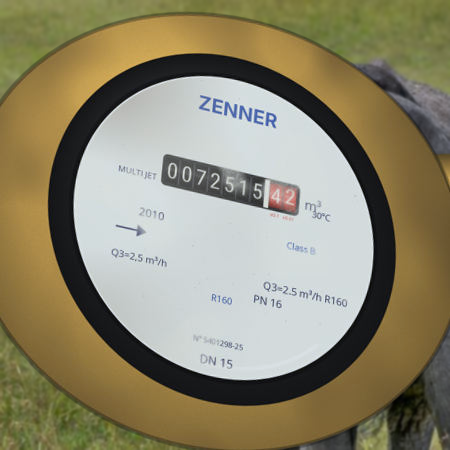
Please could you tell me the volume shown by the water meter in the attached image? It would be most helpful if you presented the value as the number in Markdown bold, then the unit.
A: **72515.42** m³
